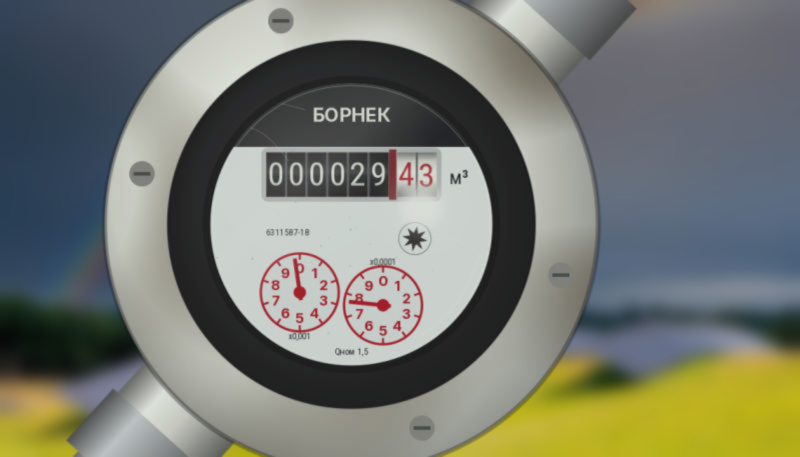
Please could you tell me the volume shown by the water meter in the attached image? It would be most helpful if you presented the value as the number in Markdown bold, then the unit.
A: **29.4297** m³
